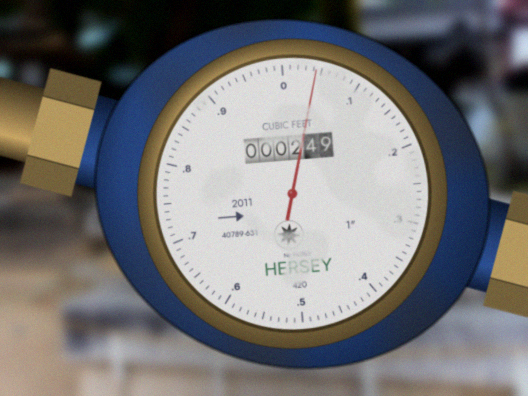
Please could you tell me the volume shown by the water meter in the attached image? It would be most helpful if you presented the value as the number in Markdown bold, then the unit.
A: **249.04** ft³
